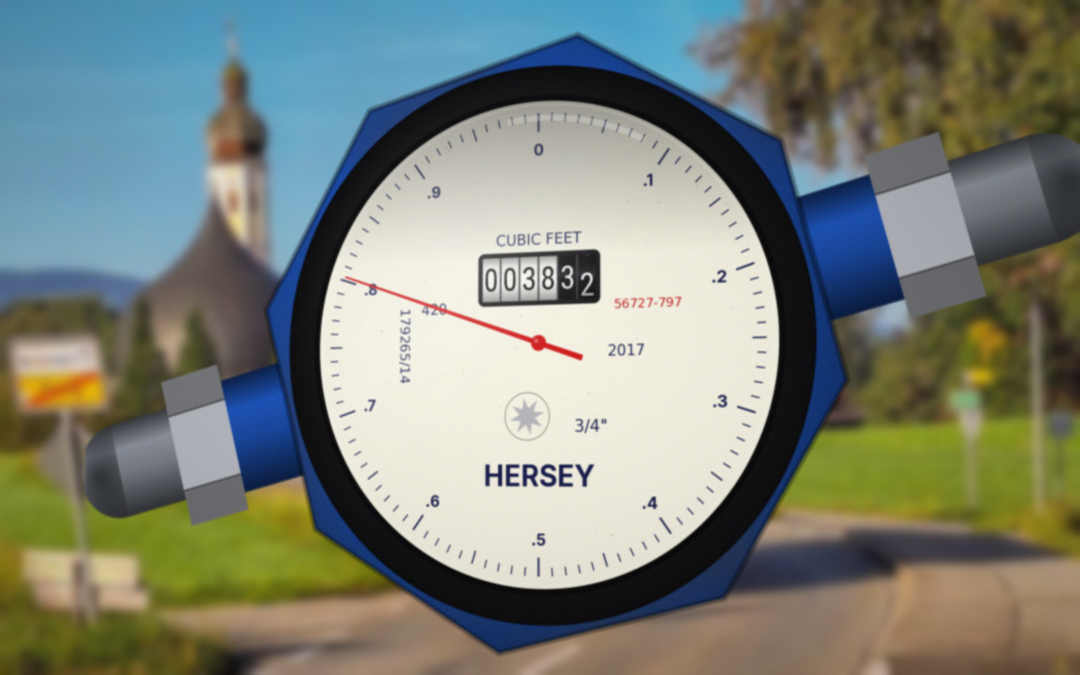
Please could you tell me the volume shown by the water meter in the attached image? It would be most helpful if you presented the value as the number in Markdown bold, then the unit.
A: **3831.80** ft³
